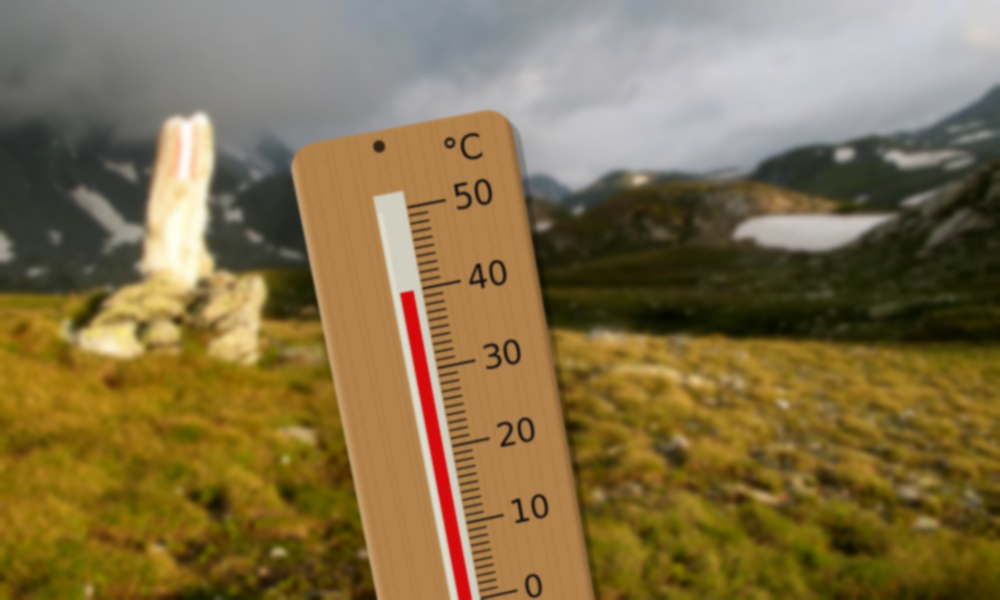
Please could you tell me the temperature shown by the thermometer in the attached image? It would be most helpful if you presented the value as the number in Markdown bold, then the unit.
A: **40** °C
